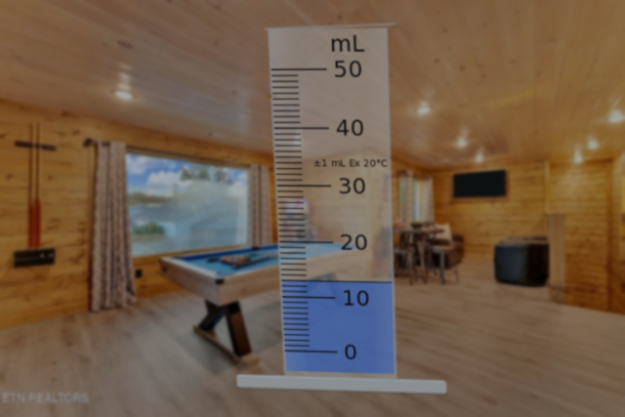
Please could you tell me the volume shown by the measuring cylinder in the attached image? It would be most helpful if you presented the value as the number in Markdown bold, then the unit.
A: **13** mL
